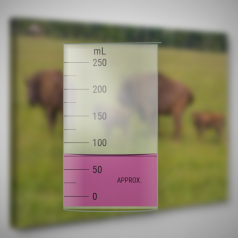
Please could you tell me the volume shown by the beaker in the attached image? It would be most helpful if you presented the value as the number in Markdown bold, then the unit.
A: **75** mL
